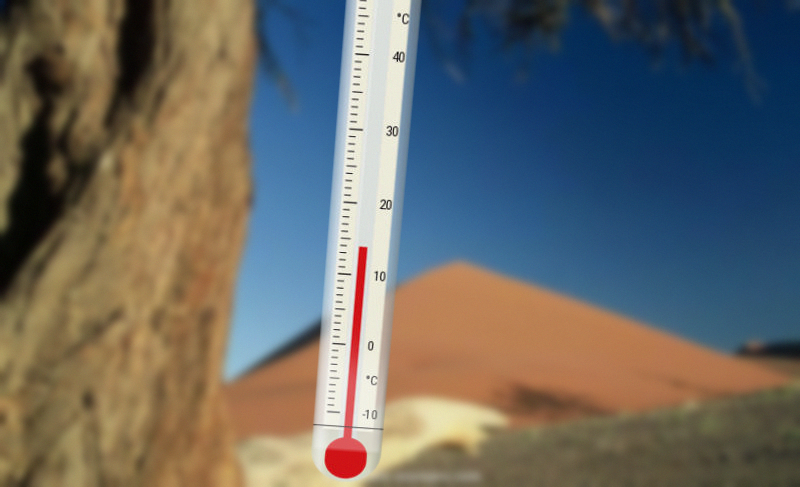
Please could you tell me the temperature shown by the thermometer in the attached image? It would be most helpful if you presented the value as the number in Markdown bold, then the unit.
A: **14** °C
